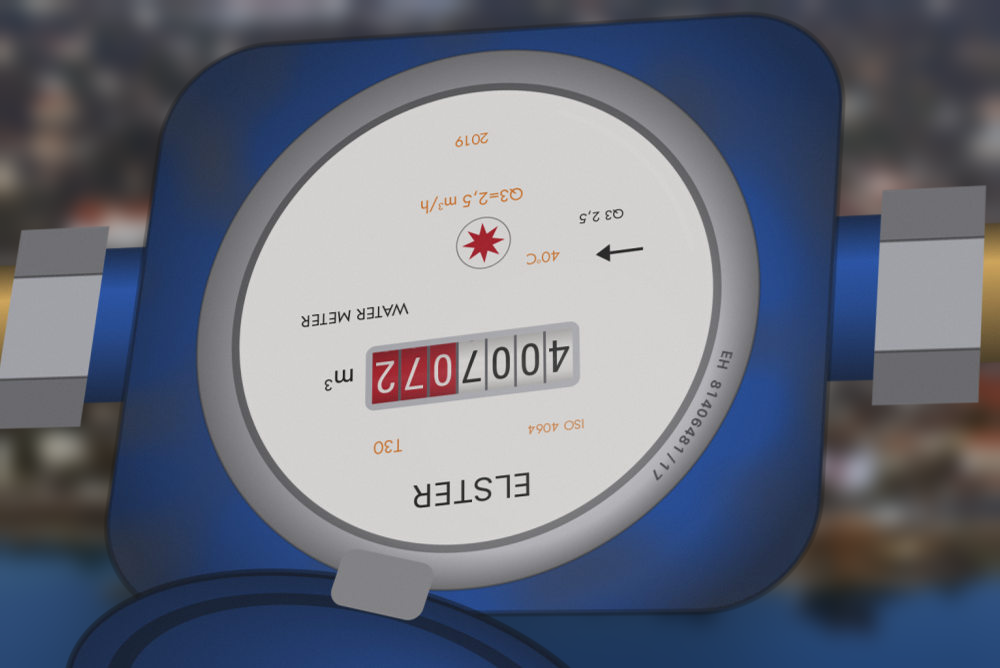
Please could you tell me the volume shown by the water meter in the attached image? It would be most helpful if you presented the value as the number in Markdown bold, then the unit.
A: **4007.072** m³
